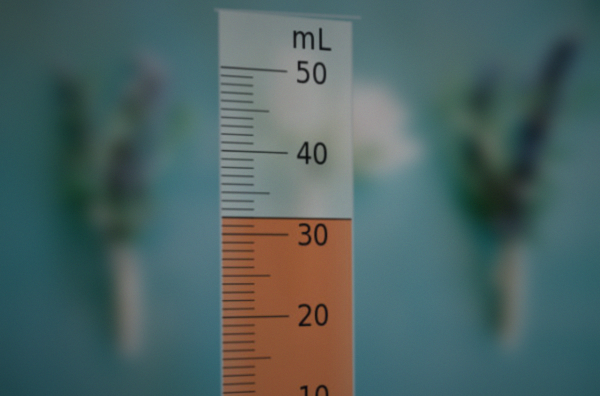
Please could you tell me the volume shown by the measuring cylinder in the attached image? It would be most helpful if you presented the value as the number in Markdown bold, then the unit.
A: **32** mL
